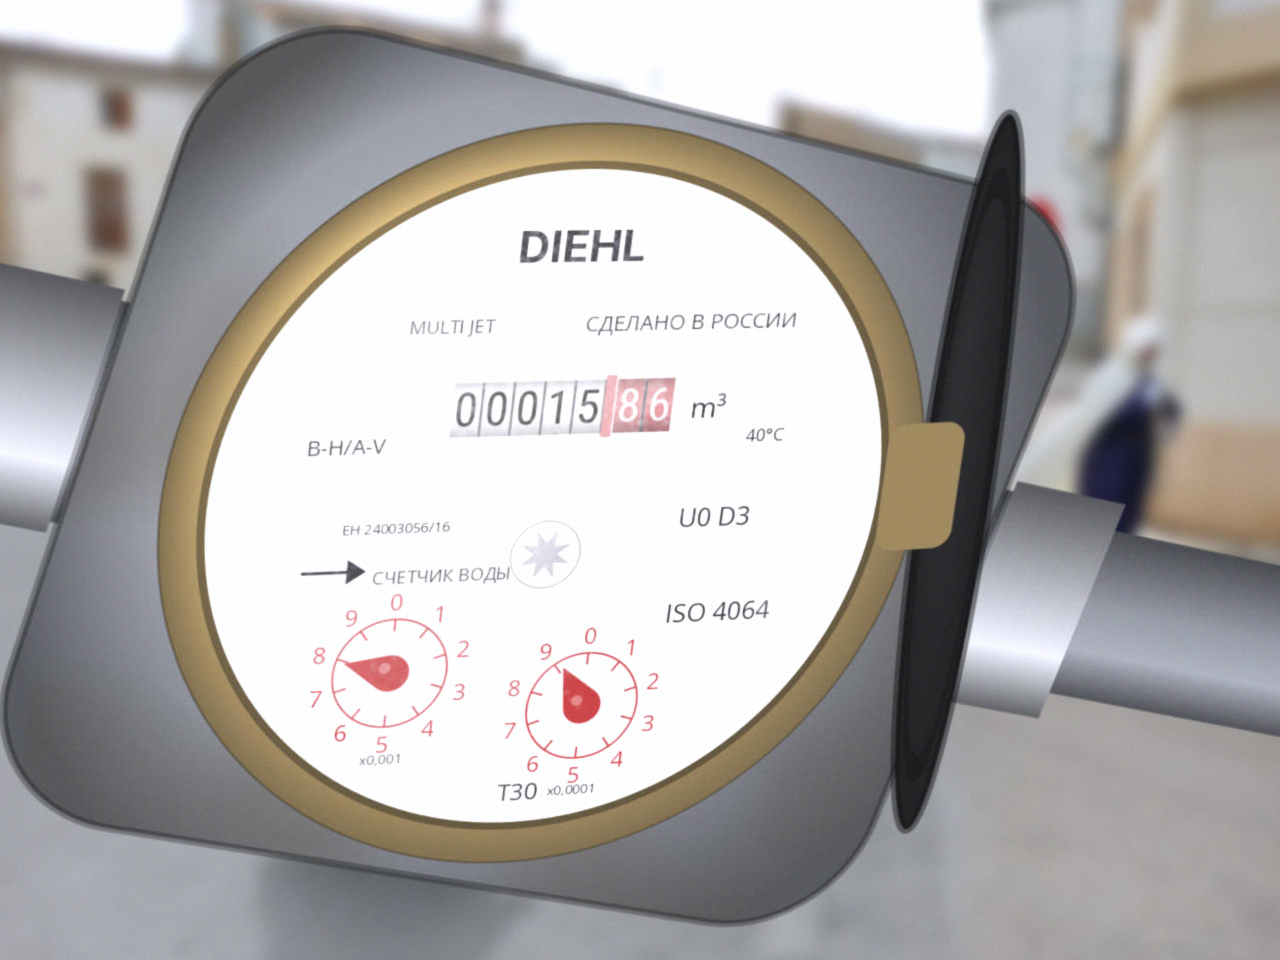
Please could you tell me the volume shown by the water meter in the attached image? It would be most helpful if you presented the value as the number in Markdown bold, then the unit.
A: **15.8679** m³
